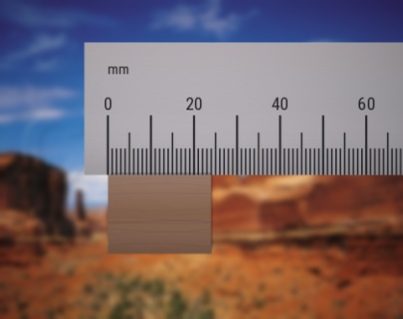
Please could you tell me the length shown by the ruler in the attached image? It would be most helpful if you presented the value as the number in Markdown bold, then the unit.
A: **24** mm
